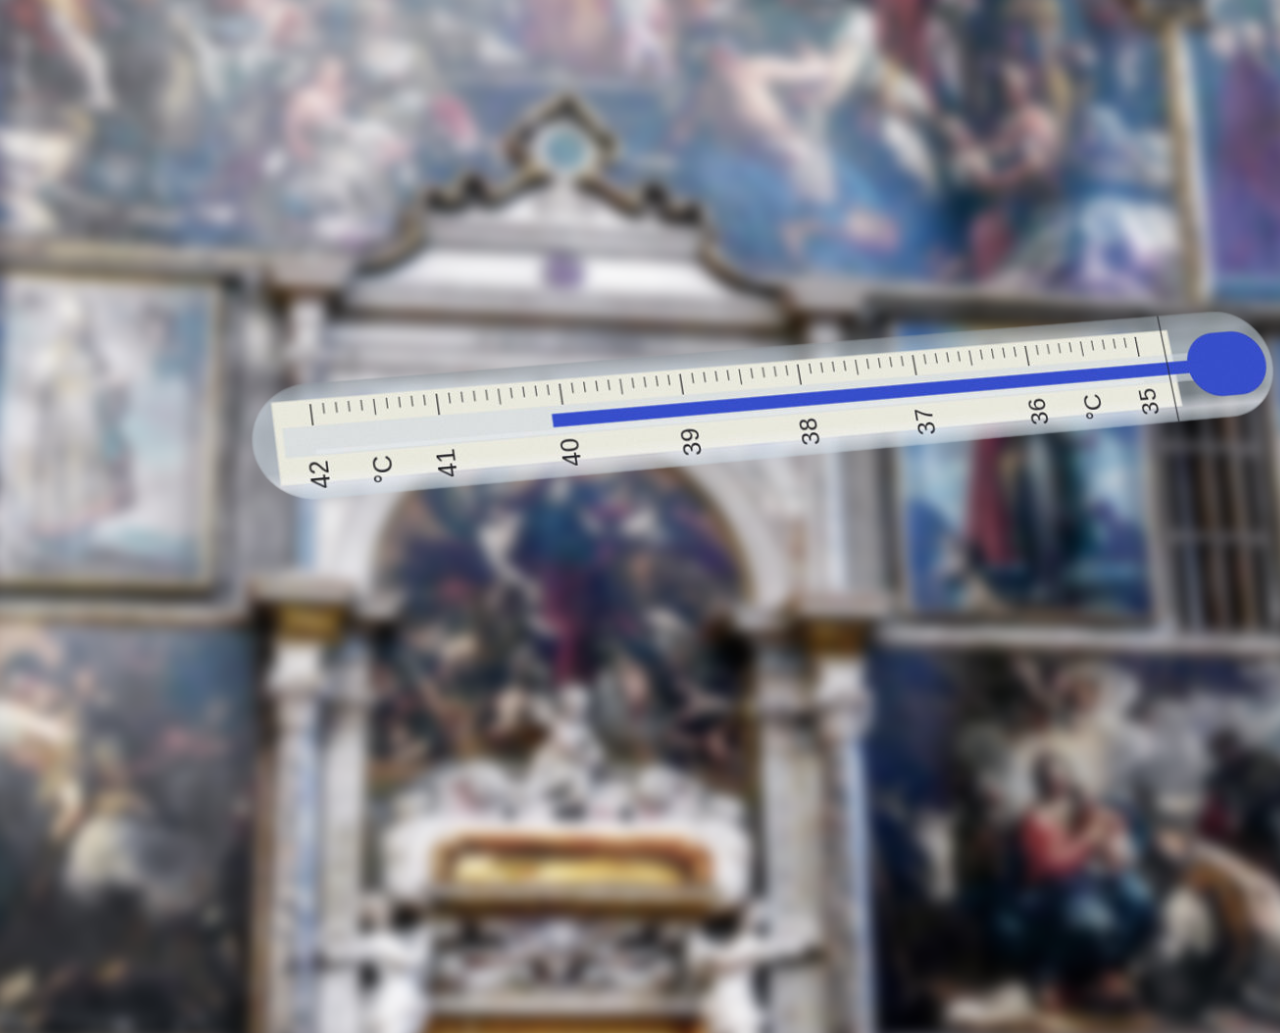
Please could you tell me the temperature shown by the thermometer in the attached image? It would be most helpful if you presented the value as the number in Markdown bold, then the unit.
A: **40.1** °C
